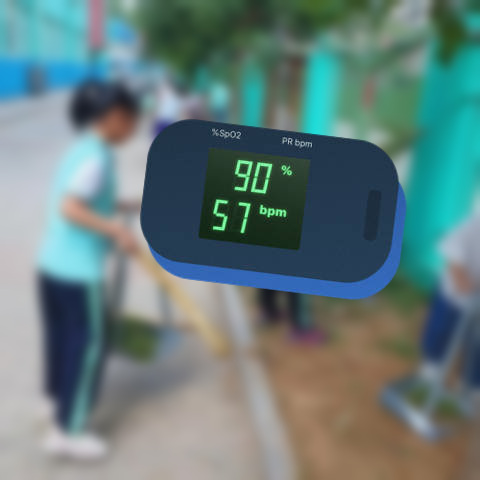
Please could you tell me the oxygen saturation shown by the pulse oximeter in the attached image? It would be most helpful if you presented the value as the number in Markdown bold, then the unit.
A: **90** %
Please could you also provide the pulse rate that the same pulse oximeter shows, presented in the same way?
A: **57** bpm
